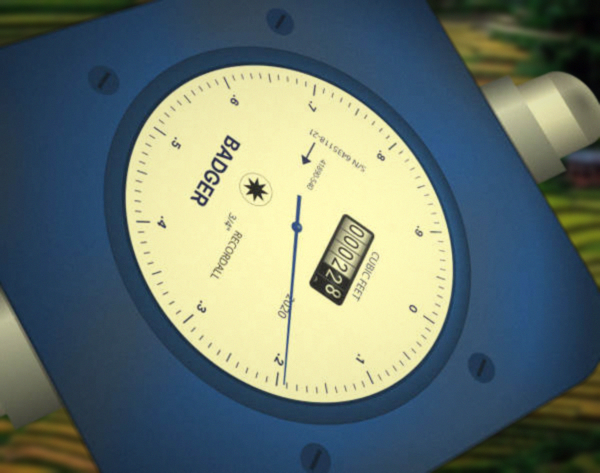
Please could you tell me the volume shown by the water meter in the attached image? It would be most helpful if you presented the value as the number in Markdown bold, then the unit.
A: **228.19** ft³
